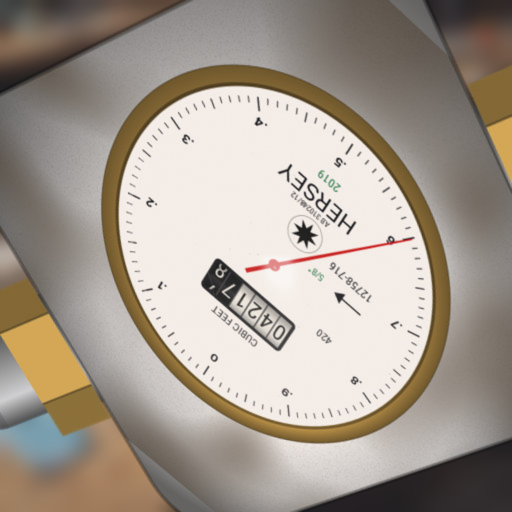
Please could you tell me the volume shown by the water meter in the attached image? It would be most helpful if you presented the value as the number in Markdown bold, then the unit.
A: **42177.60** ft³
